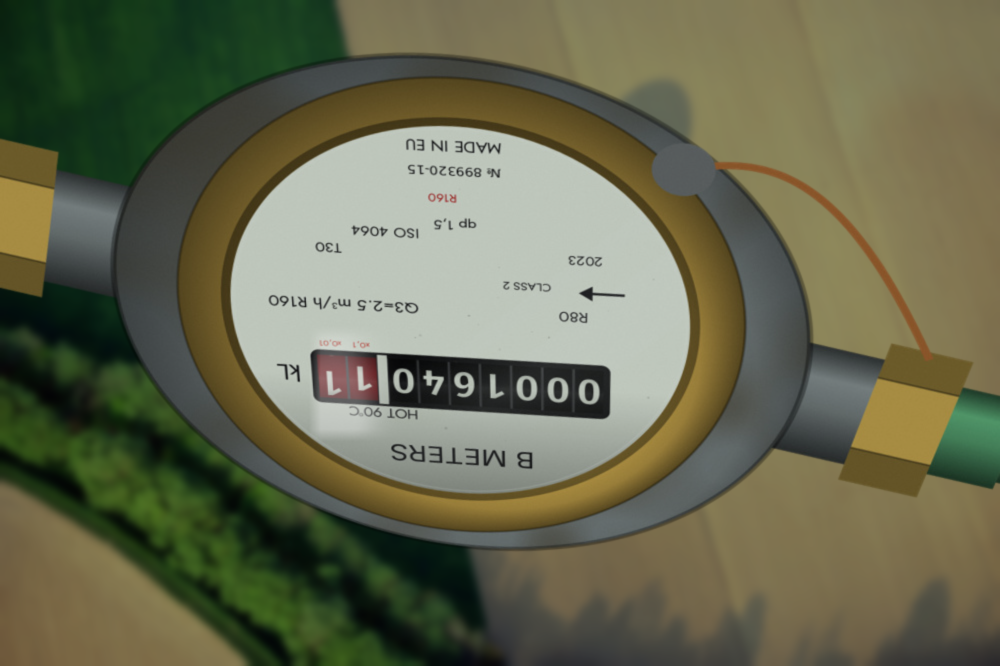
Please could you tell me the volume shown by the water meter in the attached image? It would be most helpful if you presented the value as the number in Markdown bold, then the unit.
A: **1640.11** kL
